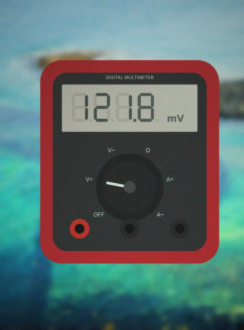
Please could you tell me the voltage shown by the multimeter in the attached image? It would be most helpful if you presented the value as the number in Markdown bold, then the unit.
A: **121.8** mV
